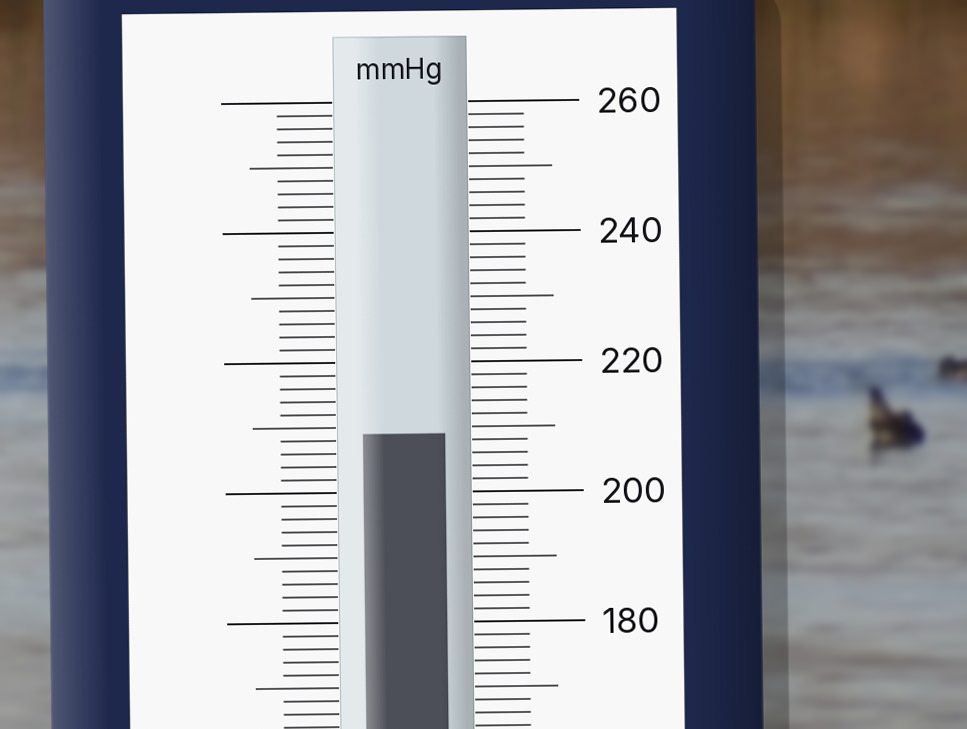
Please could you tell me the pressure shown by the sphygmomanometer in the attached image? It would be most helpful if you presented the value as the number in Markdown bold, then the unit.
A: **209** mmHg
